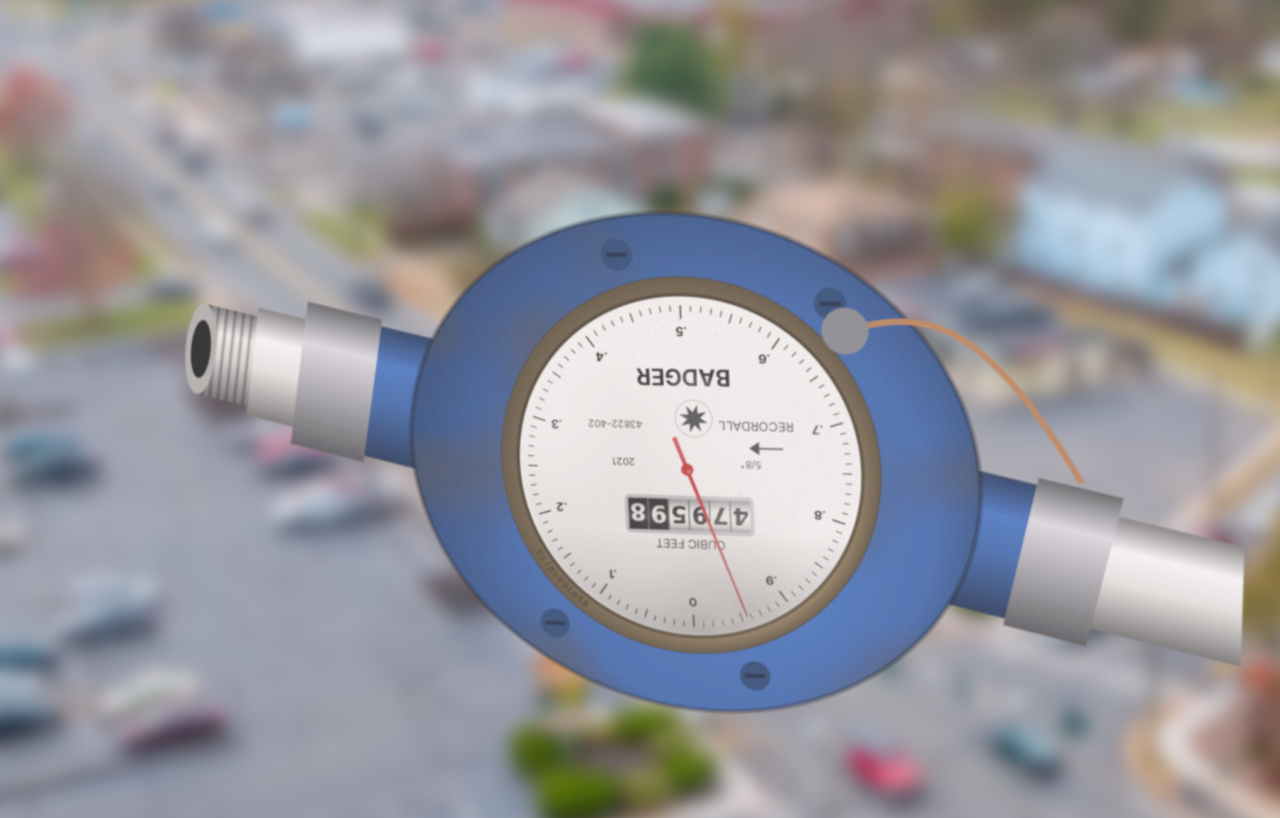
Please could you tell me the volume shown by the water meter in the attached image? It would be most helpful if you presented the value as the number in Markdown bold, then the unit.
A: **479597.94** ft³
